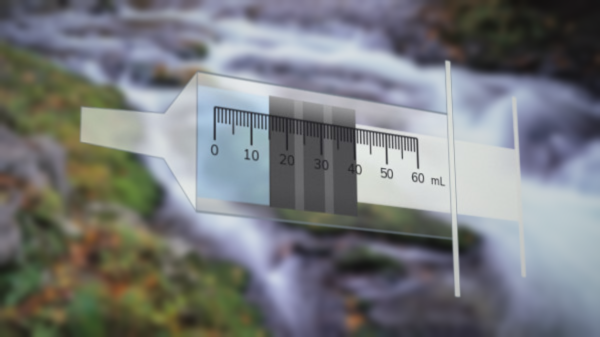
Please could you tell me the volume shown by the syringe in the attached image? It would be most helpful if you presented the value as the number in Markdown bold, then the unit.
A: **15** mL
